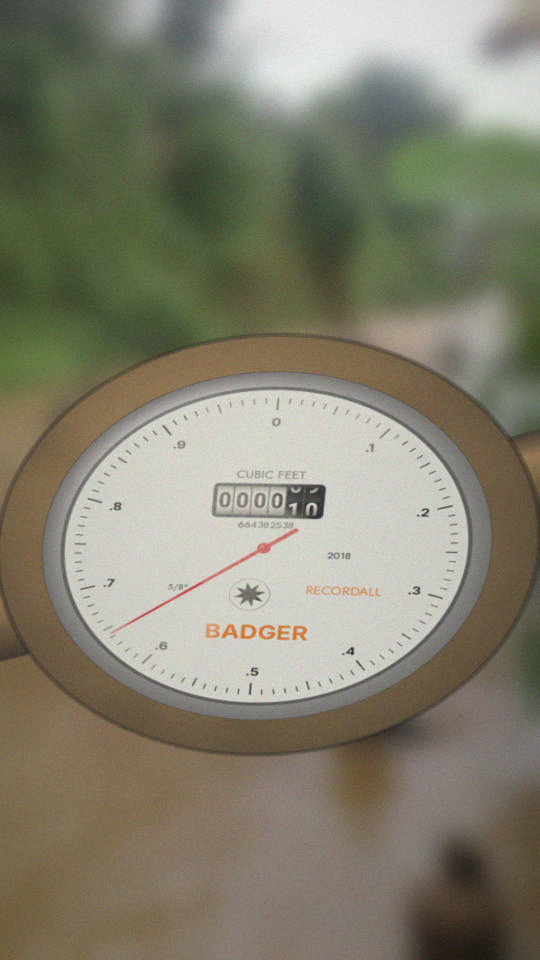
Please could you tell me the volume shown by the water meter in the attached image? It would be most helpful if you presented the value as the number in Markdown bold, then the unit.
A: **9.64** ft³
